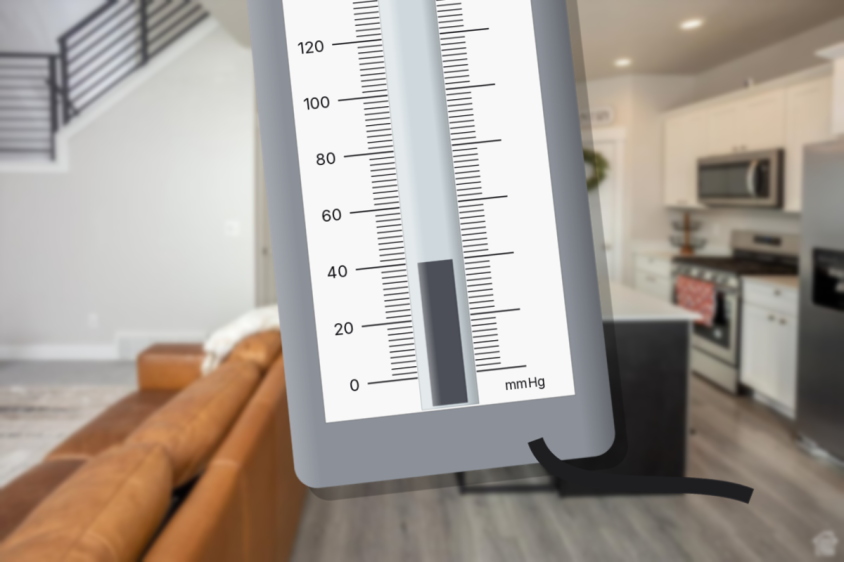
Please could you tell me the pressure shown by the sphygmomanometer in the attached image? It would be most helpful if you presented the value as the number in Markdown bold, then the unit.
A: **40** mmHg
